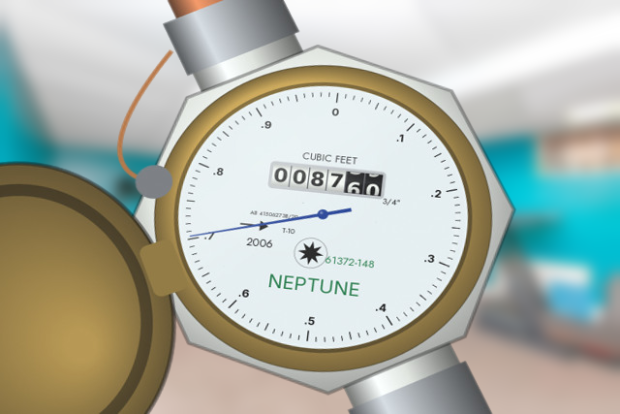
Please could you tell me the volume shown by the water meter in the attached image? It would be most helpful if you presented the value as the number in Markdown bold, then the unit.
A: **8759.70** ft³
